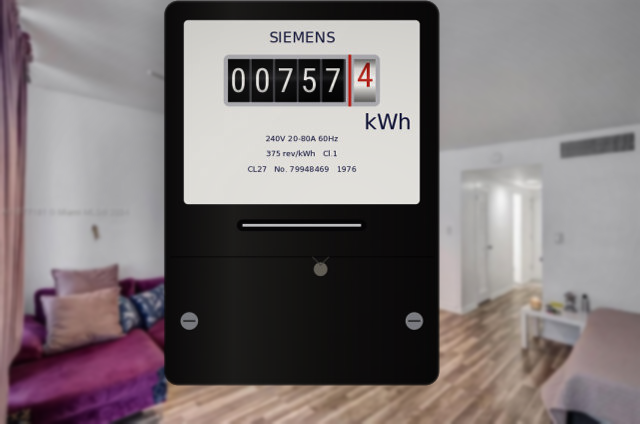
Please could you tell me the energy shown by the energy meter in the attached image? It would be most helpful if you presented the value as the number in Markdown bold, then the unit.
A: **757.4** kWh
